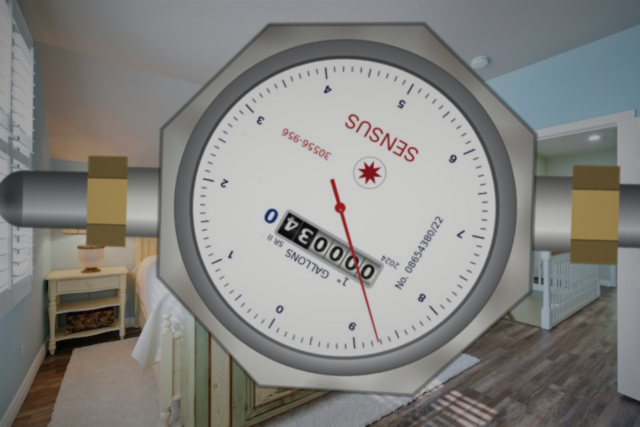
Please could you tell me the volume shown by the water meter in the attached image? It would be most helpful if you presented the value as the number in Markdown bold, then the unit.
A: **338.7** gal
